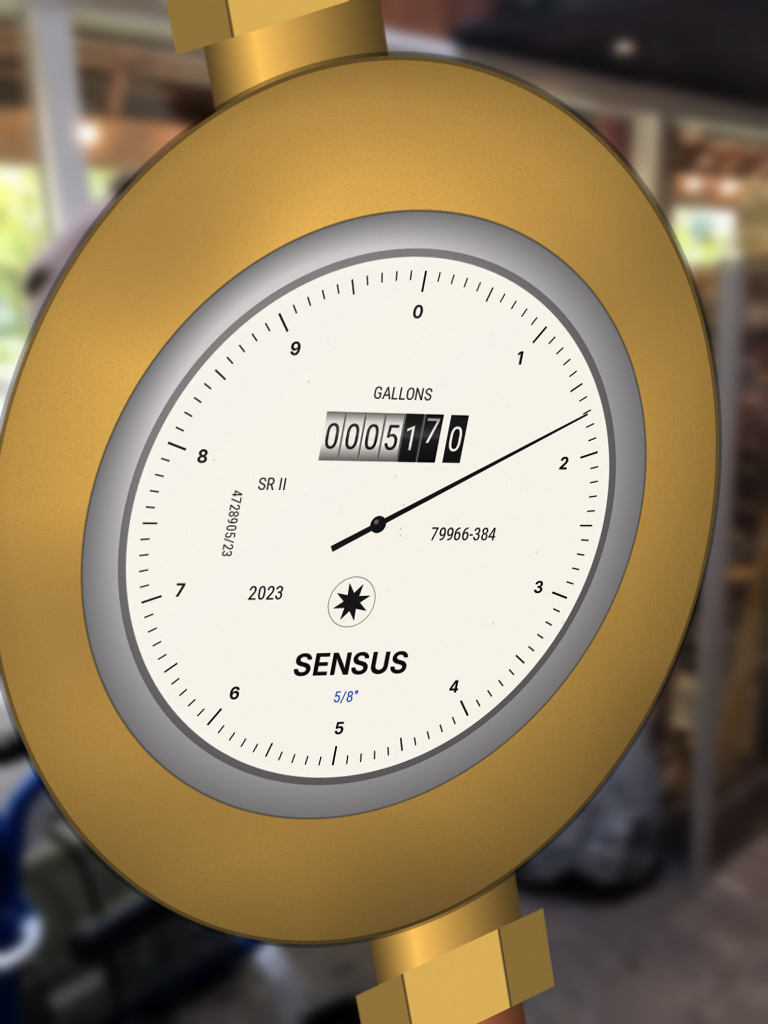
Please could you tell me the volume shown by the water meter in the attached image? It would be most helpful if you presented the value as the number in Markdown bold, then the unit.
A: **5171.7** gal
